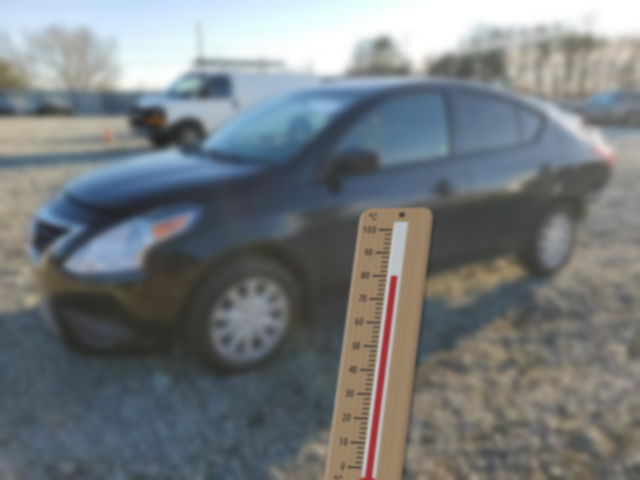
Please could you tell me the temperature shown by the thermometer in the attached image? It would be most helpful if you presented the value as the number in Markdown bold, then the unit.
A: **80** °C
